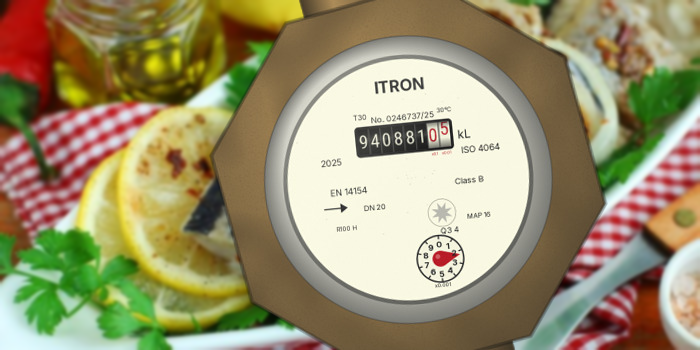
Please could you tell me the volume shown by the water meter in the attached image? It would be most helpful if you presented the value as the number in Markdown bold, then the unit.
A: **940881.052** kL
